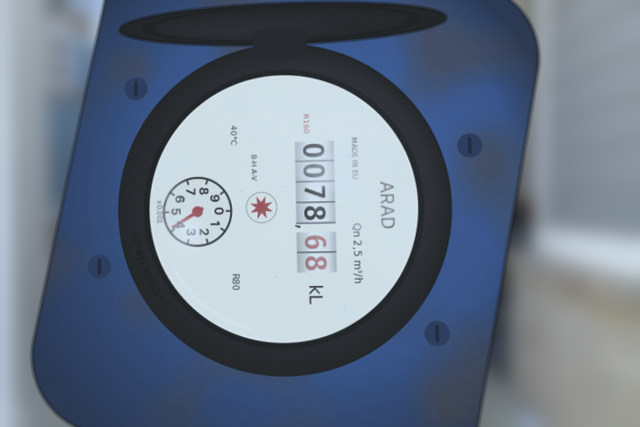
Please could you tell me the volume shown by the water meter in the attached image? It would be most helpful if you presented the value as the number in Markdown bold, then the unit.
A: **78.684** kL
